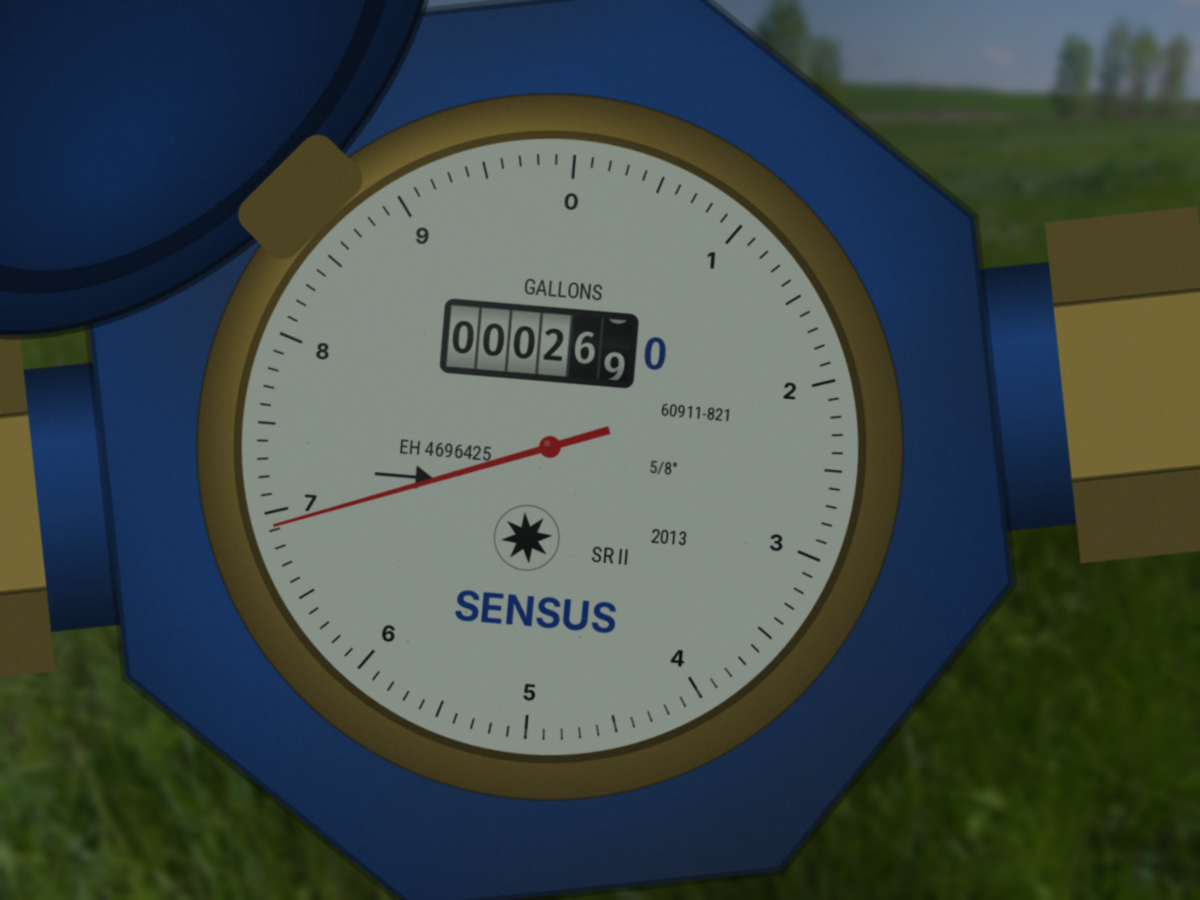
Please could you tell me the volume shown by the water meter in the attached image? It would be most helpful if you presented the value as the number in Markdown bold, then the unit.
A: **2686.9** gal
